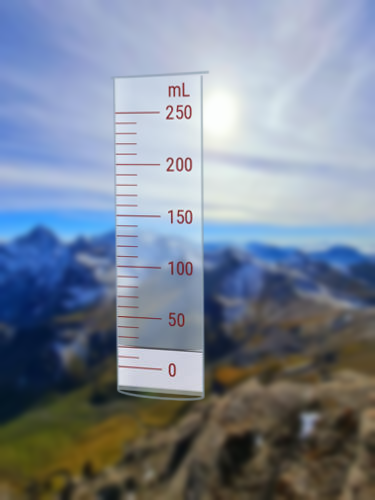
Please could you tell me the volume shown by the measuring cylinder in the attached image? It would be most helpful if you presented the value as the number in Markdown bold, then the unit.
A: **20** mL
